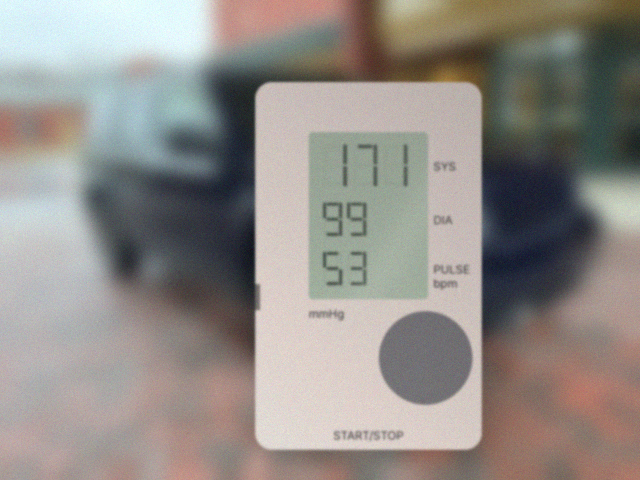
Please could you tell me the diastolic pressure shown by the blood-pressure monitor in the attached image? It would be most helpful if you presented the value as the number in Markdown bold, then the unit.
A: **99** mmHg
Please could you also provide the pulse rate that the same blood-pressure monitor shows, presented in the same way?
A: **53** bpm
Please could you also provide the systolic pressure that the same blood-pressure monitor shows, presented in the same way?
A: **171** mmHg
